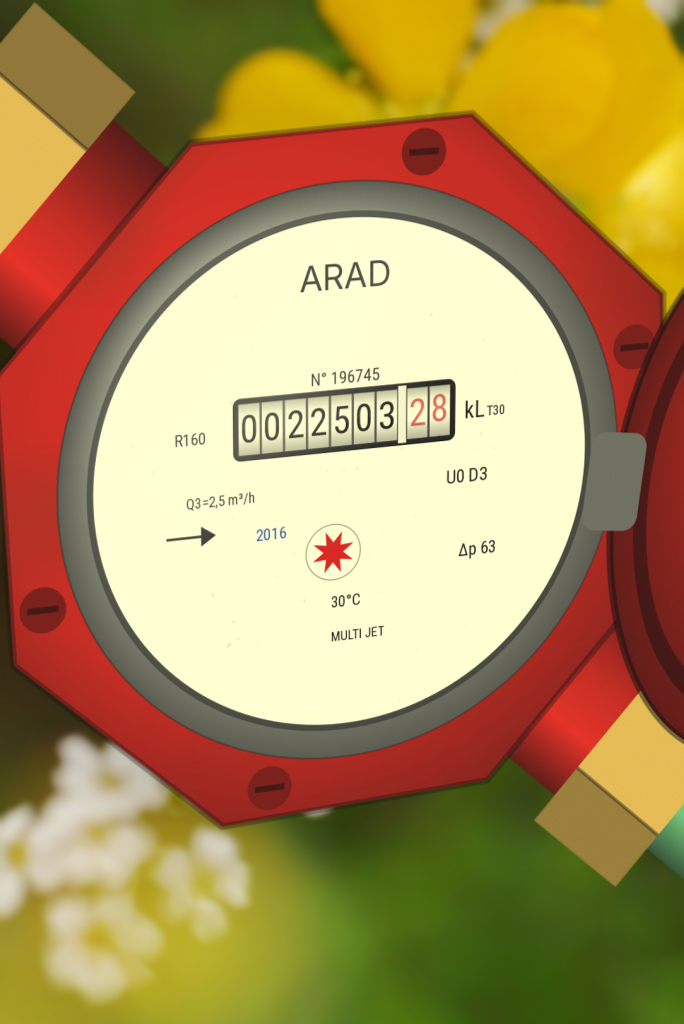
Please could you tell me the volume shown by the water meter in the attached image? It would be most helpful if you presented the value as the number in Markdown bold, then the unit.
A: **22503.28** kL
